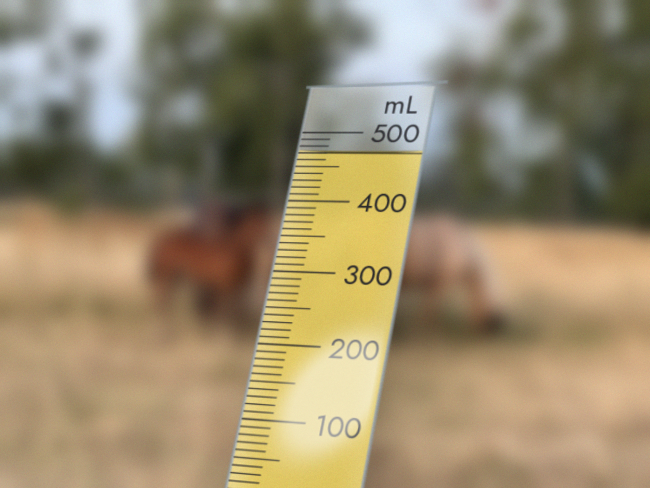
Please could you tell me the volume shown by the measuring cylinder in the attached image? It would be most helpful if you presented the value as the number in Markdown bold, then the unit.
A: **470** mL
